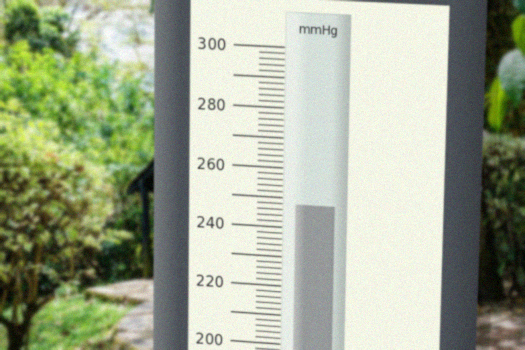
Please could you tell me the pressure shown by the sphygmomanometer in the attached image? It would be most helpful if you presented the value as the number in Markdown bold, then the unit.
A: **248** mmHg
